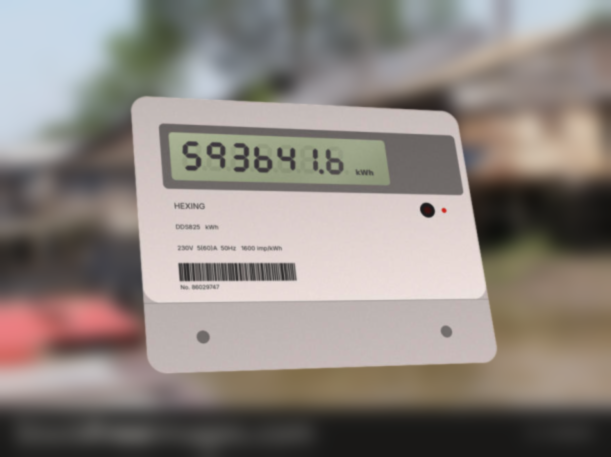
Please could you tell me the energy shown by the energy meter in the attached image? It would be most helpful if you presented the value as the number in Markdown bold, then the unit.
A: **593641.6** kWh
